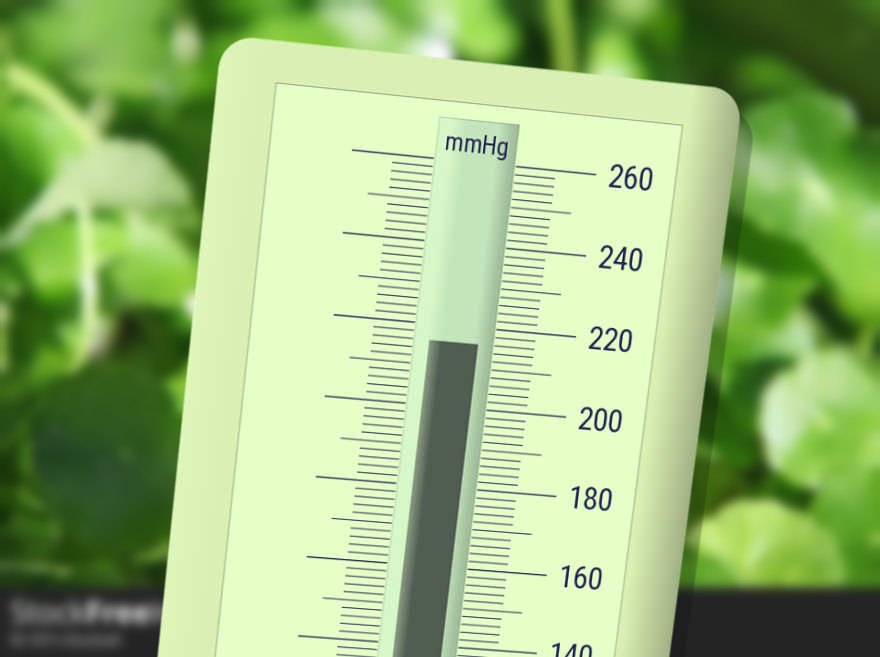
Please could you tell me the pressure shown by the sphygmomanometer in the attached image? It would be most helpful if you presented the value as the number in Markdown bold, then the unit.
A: **216** mmHg
